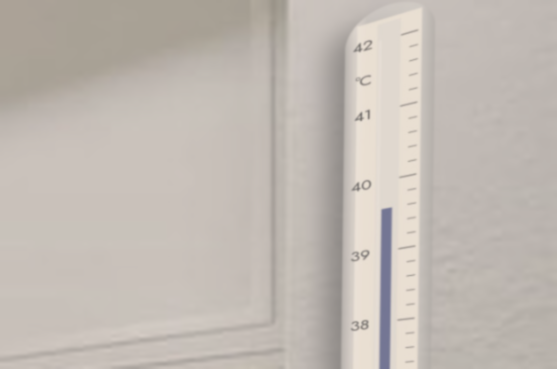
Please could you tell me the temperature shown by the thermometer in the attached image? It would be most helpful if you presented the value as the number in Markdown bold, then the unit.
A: **39.6** °C
